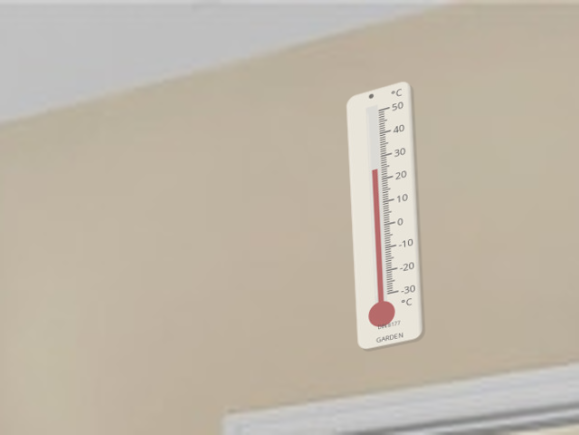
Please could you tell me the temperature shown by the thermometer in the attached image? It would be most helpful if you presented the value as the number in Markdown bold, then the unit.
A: **25** °C
